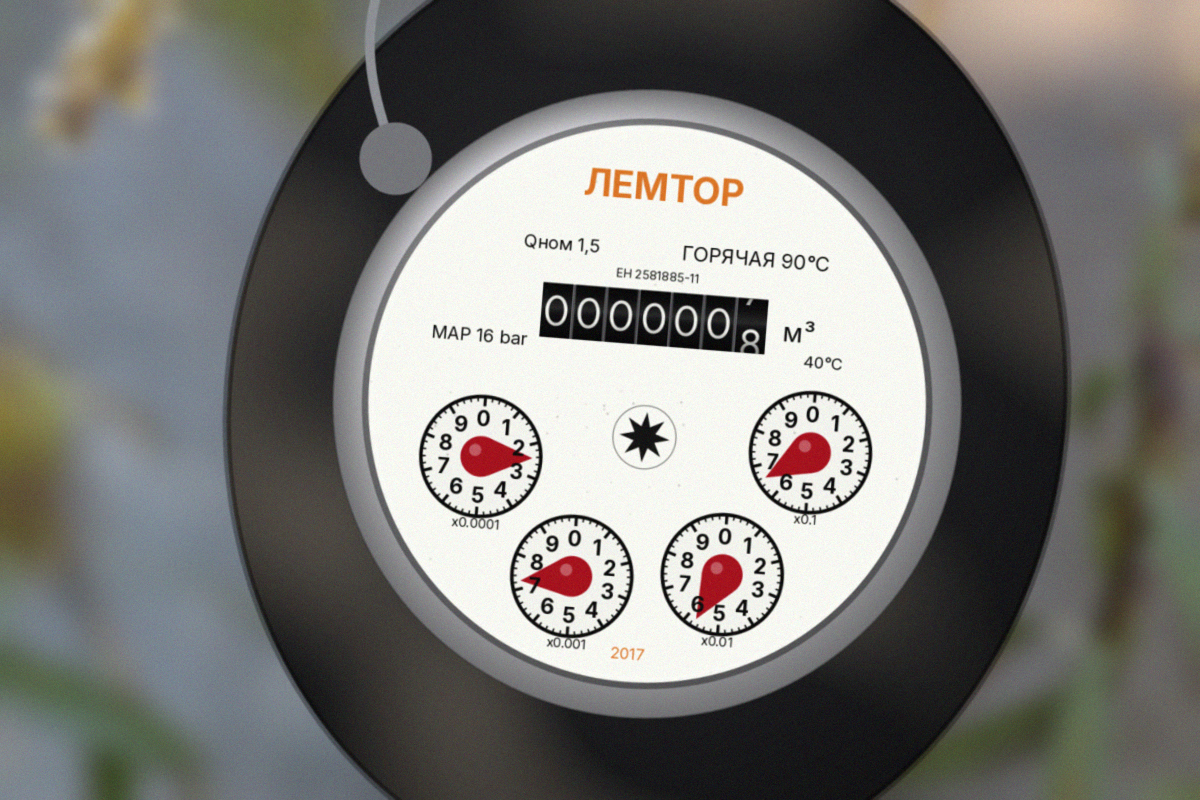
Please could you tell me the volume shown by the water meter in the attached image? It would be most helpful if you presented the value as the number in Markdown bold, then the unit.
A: **7.6572** m³
